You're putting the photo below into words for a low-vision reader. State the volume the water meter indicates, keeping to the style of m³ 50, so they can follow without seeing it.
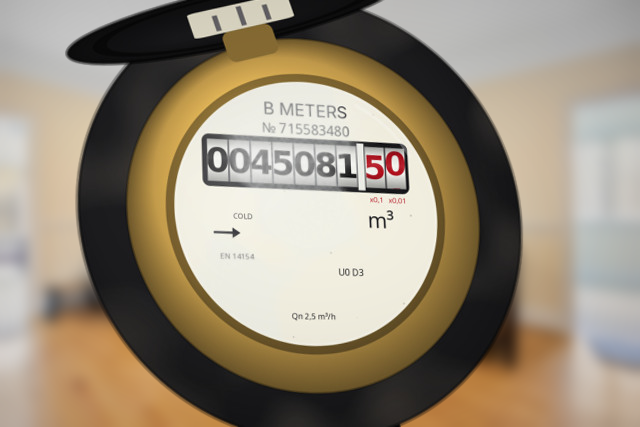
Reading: m³ 45081.50
